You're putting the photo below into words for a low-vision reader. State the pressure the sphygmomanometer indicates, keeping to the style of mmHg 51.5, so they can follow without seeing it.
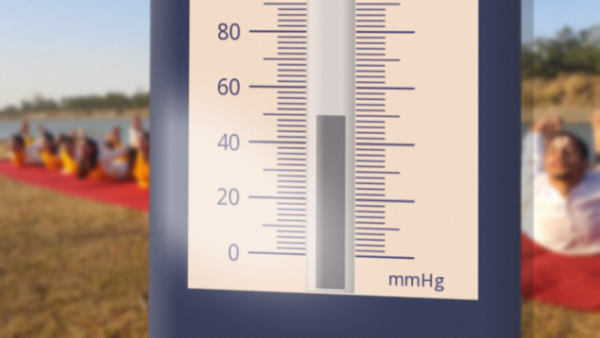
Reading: mmHg 50
